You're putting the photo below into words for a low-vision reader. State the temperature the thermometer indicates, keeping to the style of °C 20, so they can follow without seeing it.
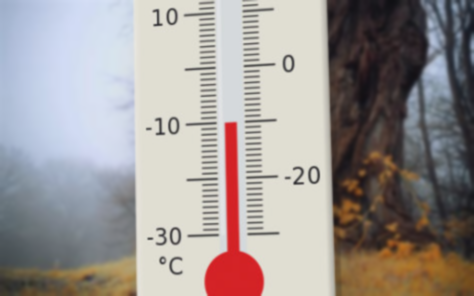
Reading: °C -10
